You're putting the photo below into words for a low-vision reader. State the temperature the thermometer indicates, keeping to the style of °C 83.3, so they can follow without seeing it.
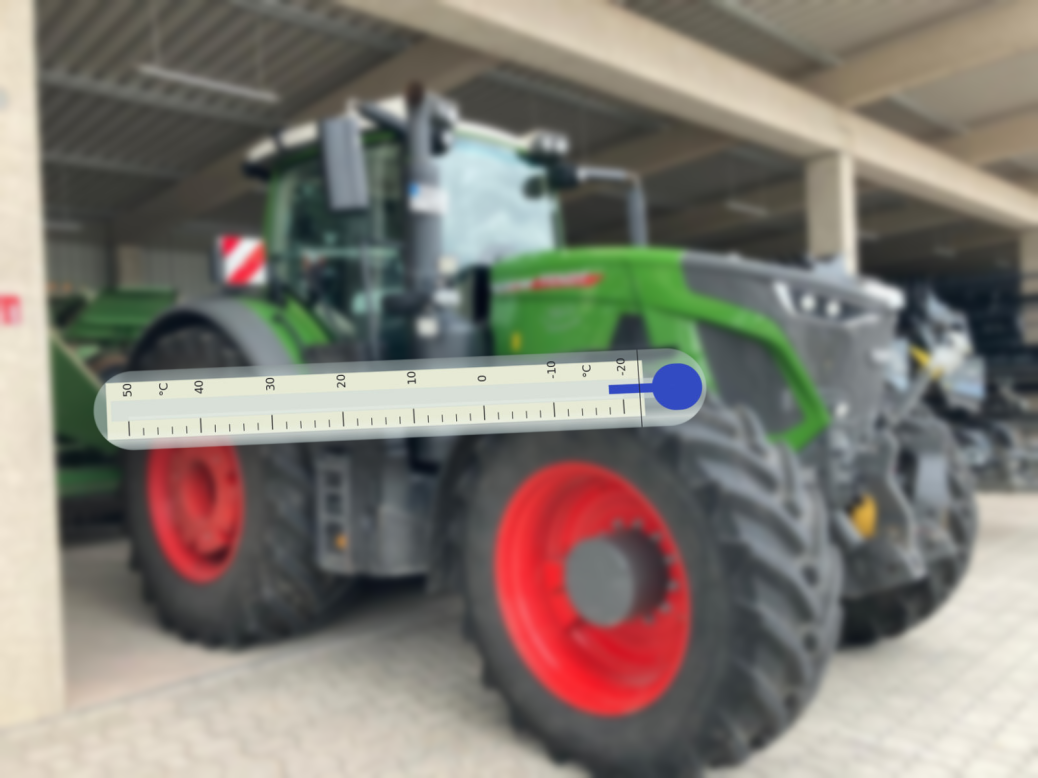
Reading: °C -18
